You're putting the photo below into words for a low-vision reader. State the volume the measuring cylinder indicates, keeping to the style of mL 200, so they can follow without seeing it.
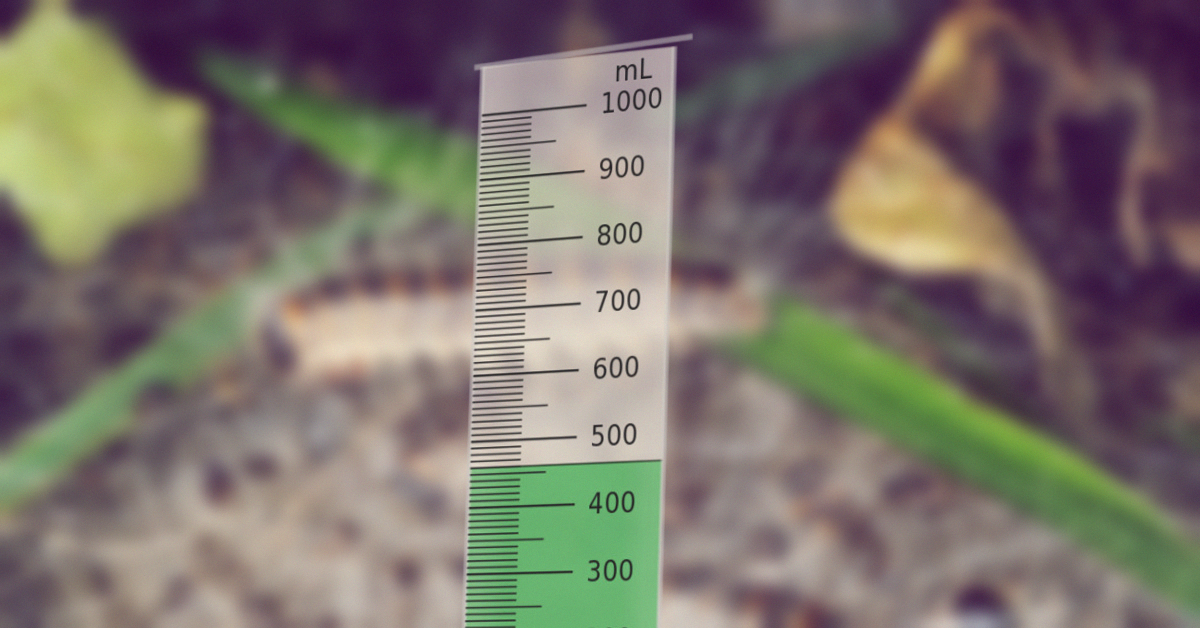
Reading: mL 460
